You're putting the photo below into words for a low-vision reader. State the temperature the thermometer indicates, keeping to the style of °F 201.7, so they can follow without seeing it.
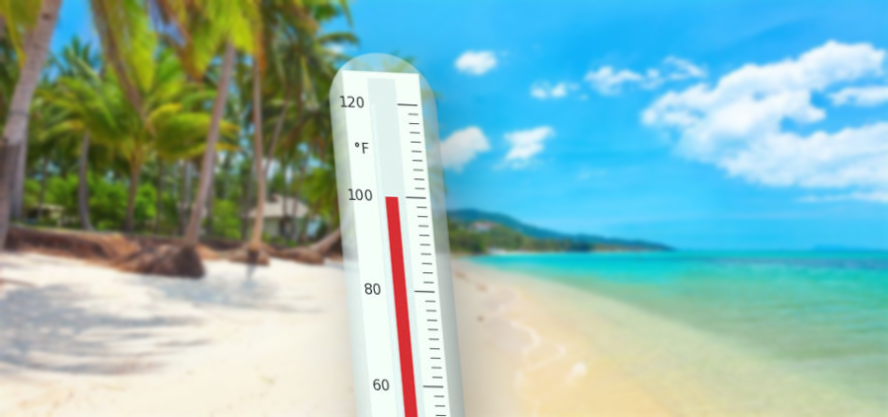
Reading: °F 100
